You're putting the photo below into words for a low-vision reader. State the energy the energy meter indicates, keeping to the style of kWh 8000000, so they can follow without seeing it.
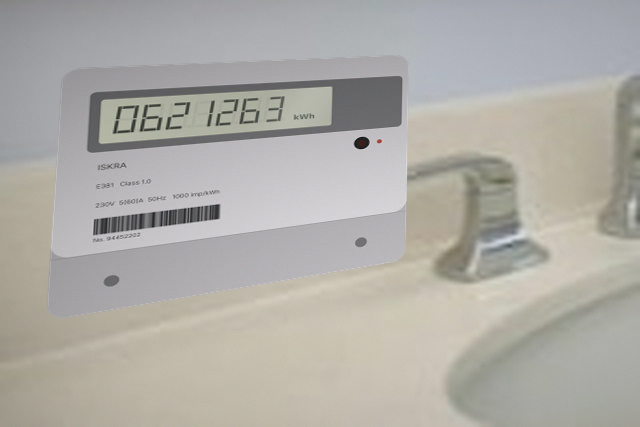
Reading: kWh 621263
